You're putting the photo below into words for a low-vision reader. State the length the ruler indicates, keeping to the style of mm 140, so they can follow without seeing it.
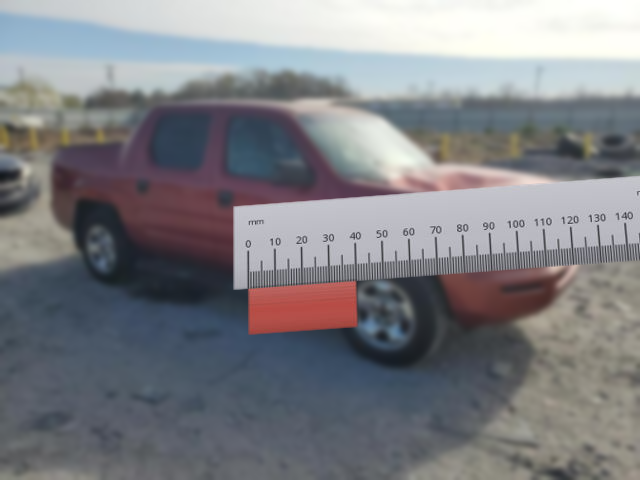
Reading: mm 40
